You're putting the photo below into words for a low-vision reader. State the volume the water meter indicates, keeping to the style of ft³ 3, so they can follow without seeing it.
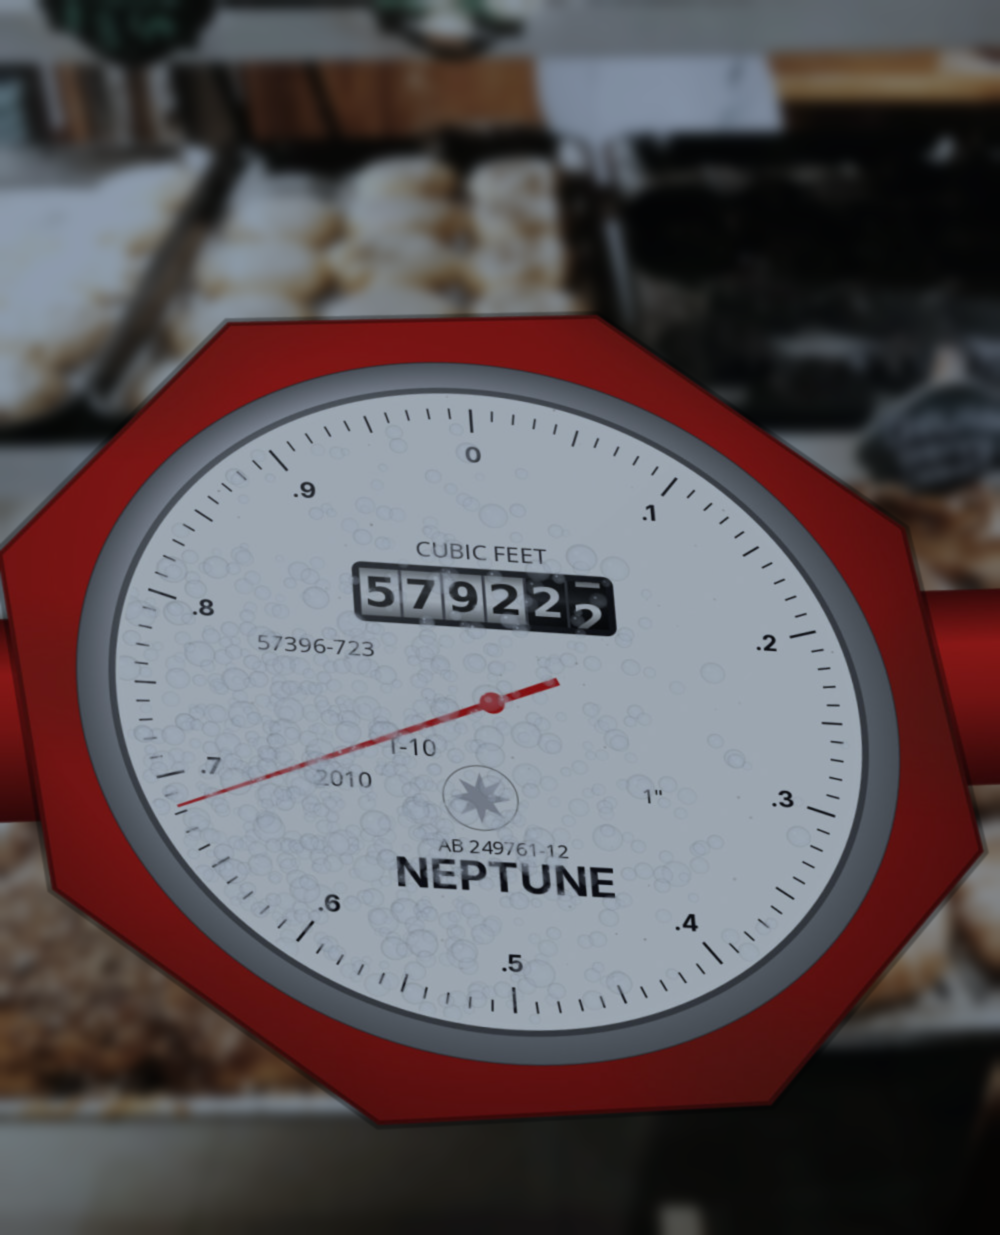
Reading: ft³ 579221.68
